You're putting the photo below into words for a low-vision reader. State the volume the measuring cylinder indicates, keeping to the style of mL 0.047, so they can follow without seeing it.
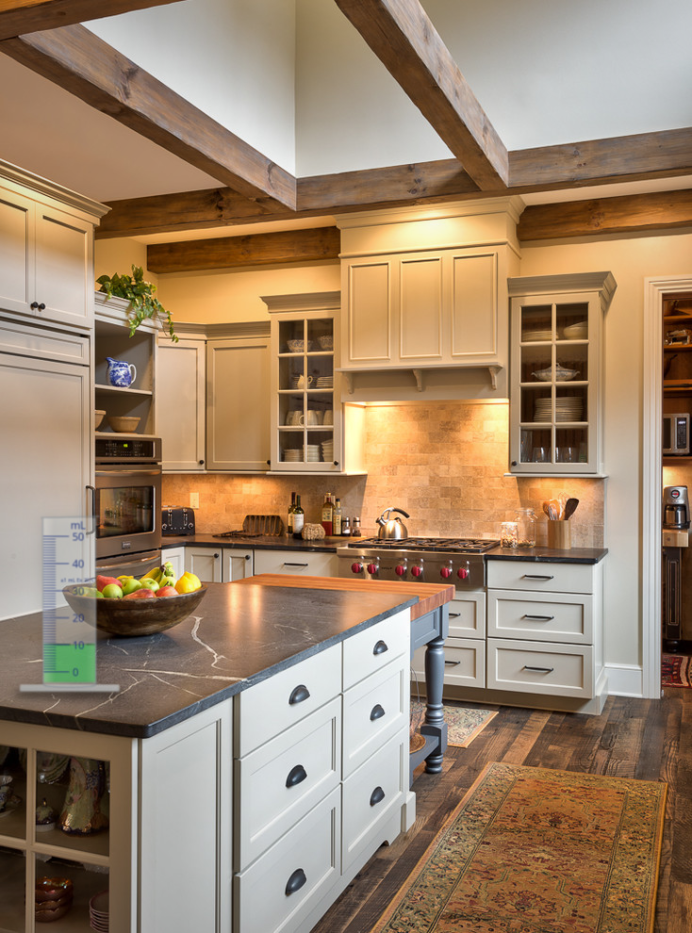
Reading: mL 10
